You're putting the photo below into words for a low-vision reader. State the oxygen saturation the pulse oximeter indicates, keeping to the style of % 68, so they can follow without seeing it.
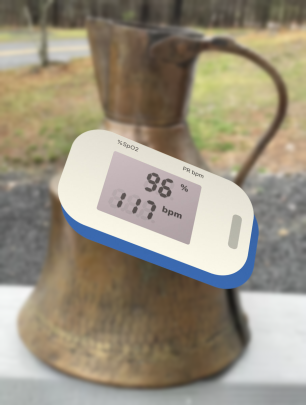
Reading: % 96
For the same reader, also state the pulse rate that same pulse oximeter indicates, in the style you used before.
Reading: bpm 117
